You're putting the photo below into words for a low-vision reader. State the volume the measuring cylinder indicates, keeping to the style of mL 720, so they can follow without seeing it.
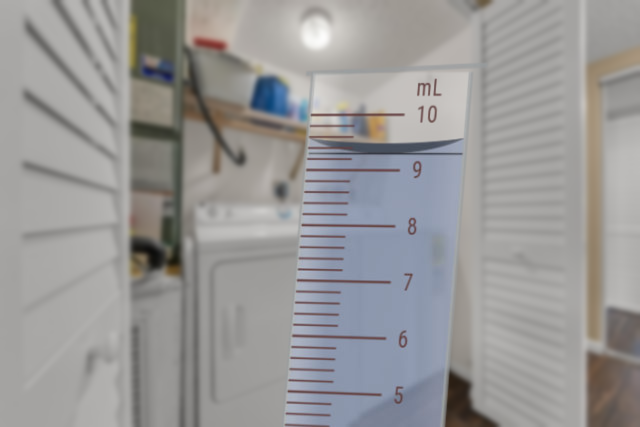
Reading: mL 9.3
